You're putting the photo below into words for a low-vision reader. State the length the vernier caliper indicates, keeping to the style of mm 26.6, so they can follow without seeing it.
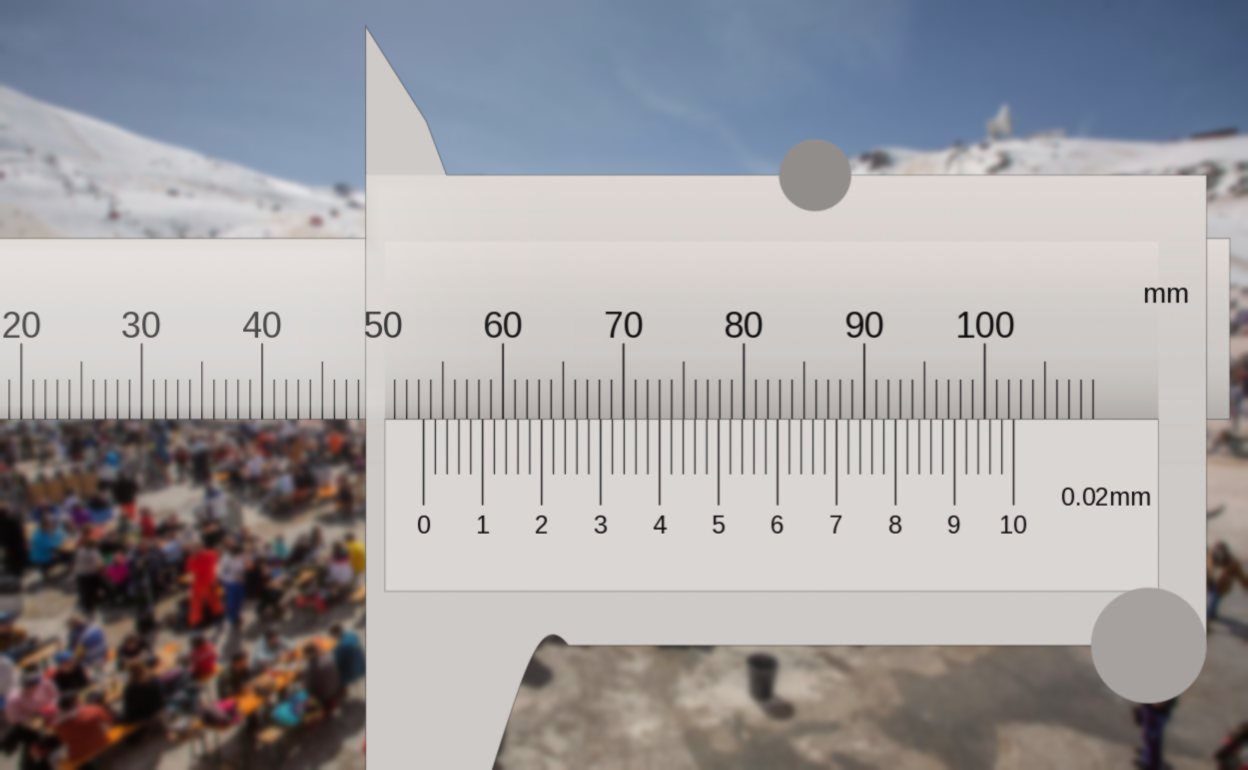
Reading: mm 53.4
